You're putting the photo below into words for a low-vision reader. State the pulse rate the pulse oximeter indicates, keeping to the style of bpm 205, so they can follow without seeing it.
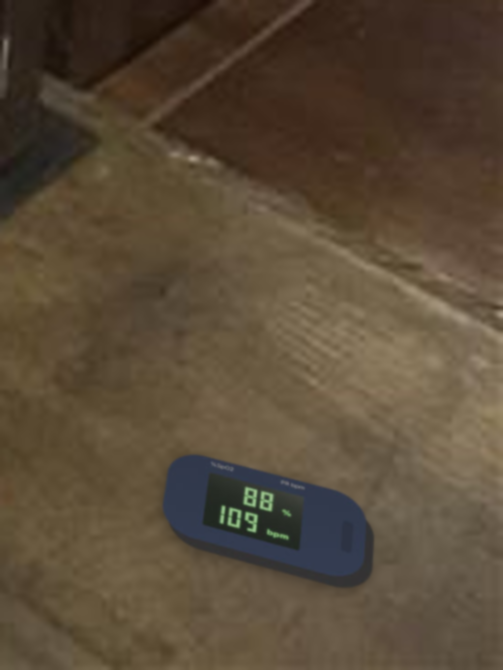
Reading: bpm 109
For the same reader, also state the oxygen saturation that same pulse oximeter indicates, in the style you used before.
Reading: % 88
